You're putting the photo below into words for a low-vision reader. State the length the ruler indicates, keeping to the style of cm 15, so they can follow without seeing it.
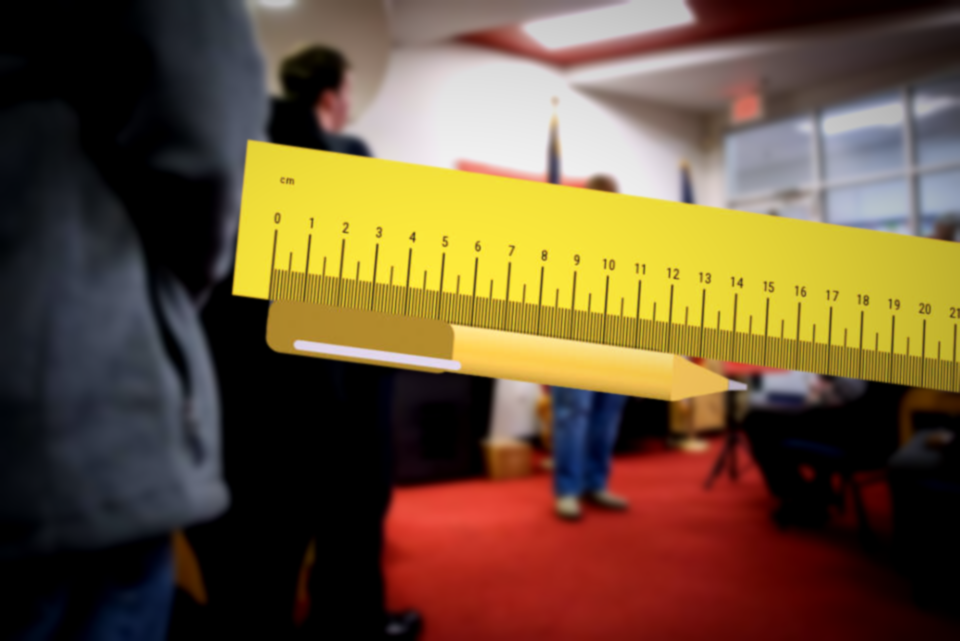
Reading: cm 14.5
